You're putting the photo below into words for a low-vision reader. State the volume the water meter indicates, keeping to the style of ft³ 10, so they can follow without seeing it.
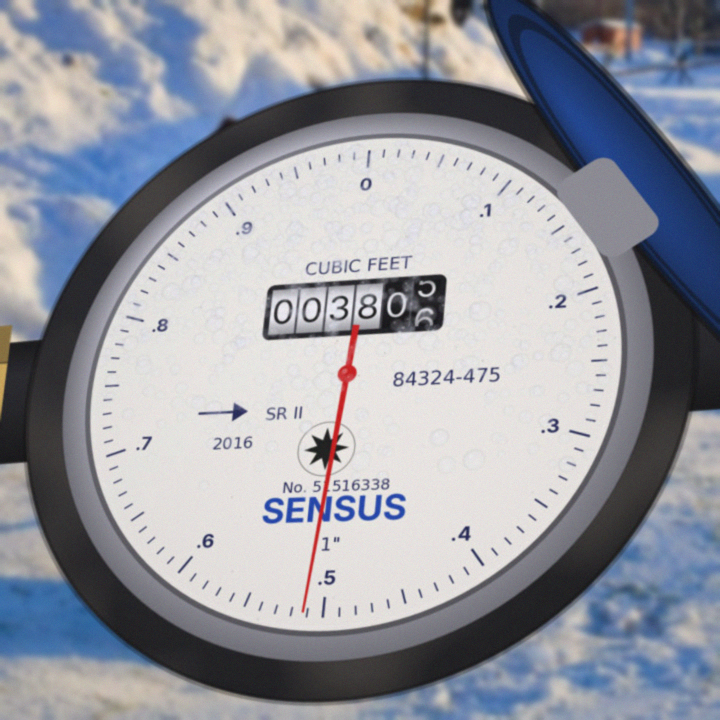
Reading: ft³ 3805.51
